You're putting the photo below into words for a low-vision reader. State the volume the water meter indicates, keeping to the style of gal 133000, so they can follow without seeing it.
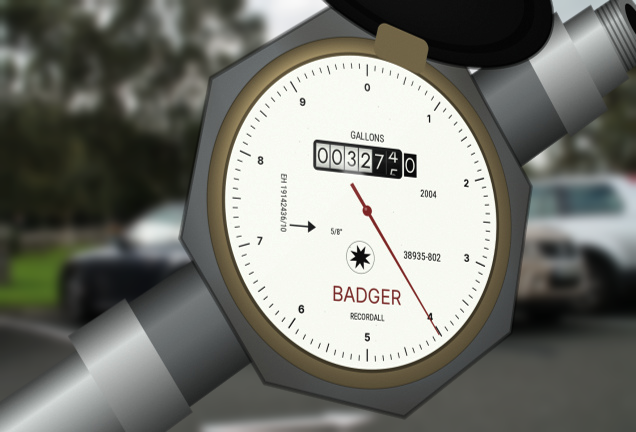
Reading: gal 32744.0
